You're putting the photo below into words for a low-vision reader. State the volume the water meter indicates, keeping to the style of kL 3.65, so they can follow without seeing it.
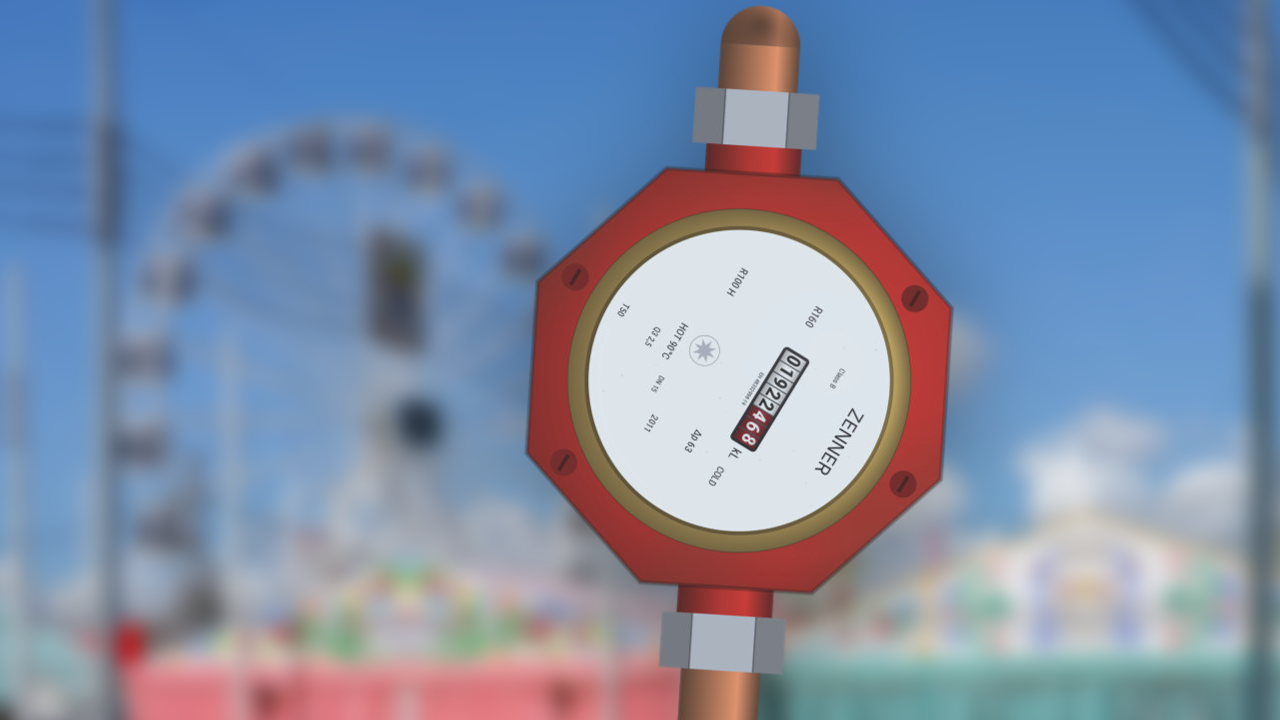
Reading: kL 1922.468
